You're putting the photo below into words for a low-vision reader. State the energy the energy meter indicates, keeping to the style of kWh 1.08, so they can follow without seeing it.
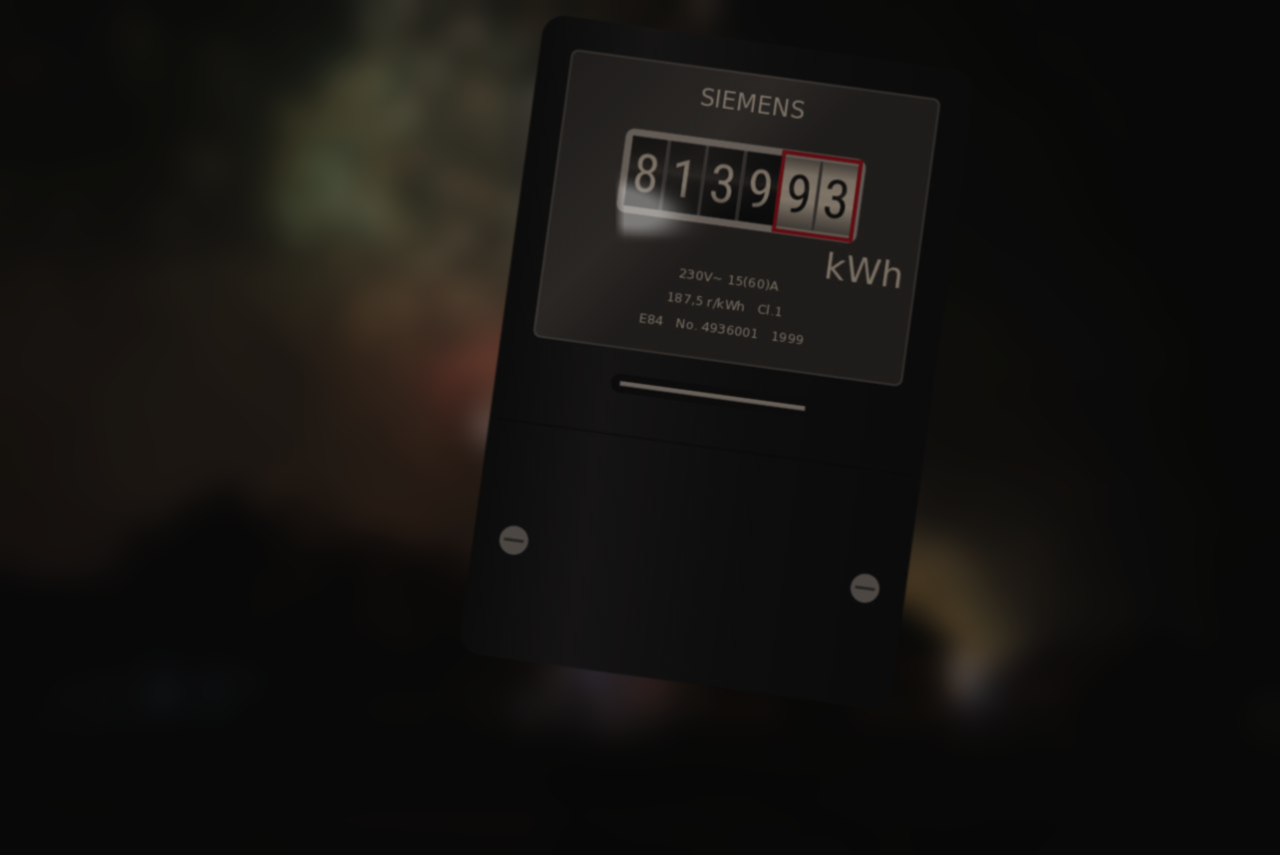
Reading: kWh 8139.93
